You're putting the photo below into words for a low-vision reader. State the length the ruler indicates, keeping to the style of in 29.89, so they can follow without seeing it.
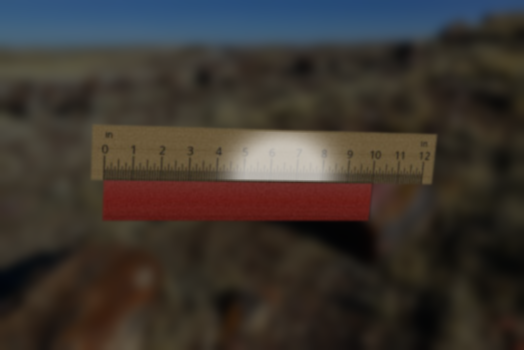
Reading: in 10
